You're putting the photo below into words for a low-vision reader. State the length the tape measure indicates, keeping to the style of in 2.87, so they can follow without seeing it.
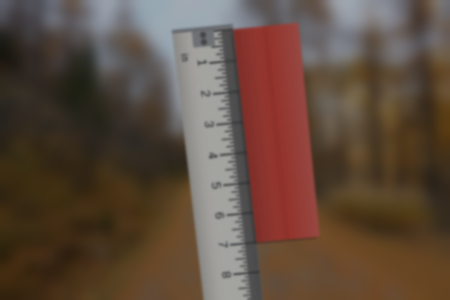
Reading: in 7
